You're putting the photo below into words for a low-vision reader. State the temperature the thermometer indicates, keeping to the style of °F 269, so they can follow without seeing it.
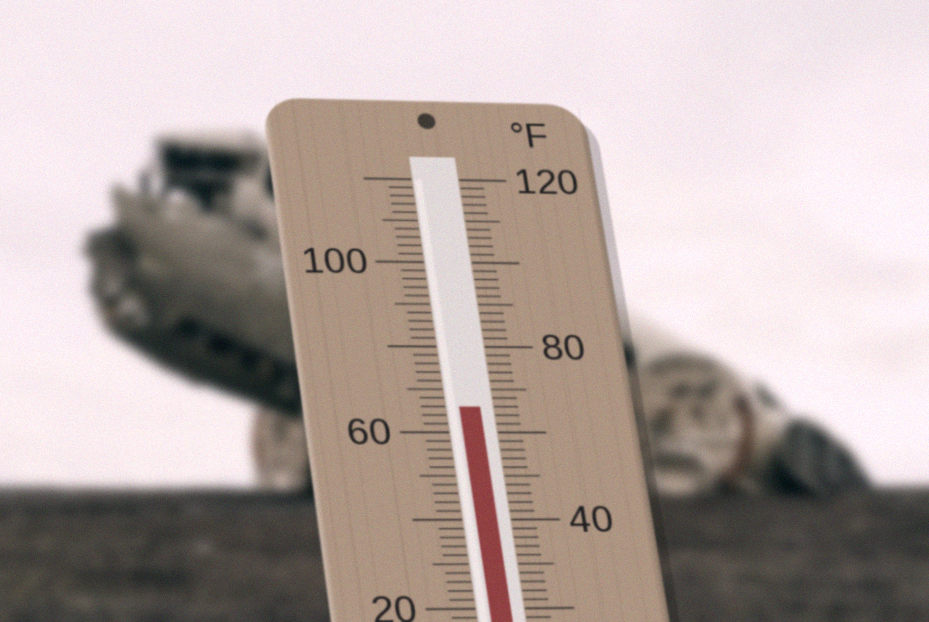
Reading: °F 66
